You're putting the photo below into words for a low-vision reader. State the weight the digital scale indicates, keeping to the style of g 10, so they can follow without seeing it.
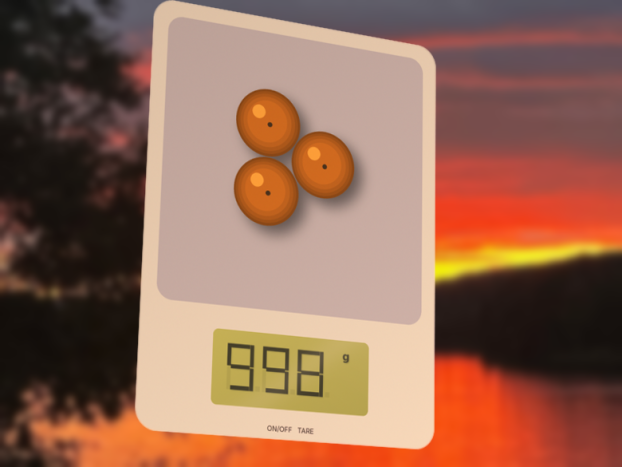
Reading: g 998
